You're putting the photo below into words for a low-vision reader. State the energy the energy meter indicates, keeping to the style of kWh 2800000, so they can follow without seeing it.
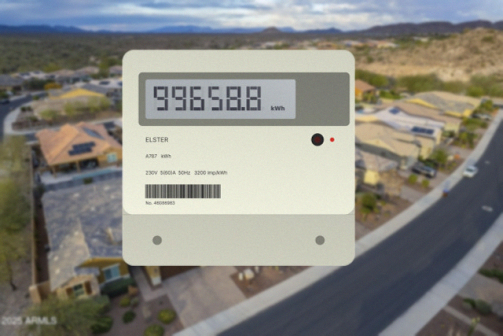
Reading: kWh 99658.8
